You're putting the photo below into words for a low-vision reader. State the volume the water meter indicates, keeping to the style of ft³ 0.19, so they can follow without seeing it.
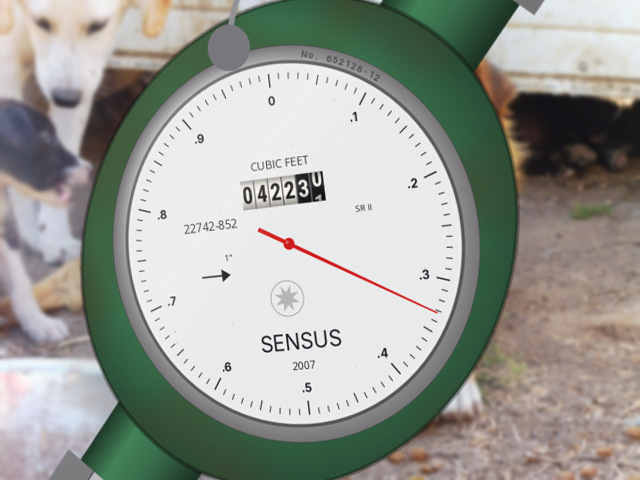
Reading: ft³ 42230.33
